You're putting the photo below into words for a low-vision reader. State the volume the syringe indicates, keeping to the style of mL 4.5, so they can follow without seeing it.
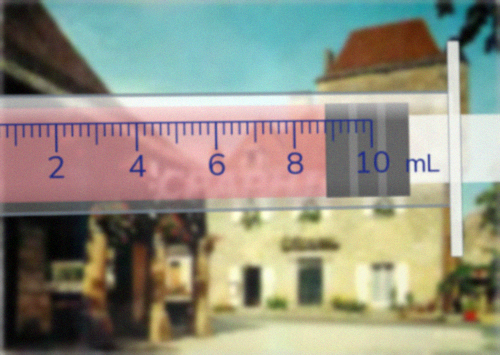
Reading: mL 8.8
